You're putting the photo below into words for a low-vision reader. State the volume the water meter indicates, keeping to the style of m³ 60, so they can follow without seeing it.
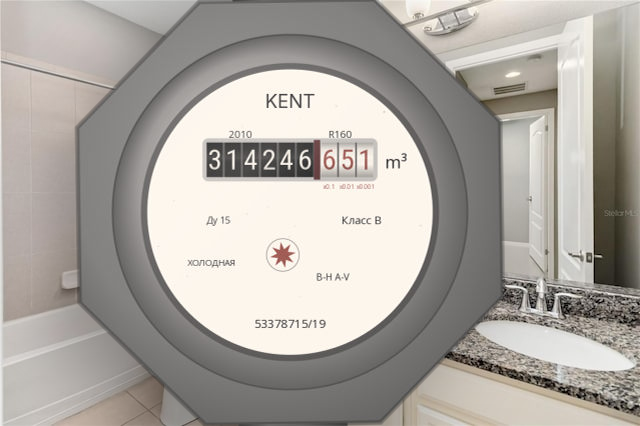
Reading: m³ 314246.651
